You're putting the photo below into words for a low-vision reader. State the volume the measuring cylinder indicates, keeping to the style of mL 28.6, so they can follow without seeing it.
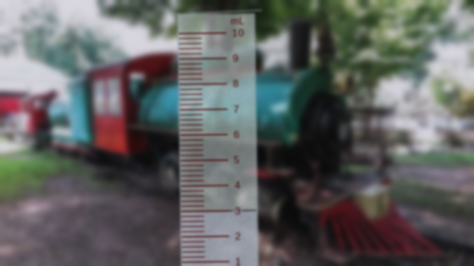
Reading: mL 3
